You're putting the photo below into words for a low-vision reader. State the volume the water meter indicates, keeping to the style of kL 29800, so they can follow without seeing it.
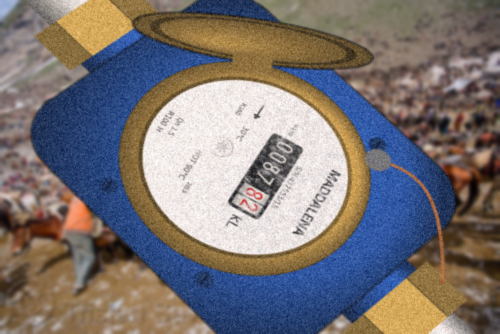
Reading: kL 87.82
